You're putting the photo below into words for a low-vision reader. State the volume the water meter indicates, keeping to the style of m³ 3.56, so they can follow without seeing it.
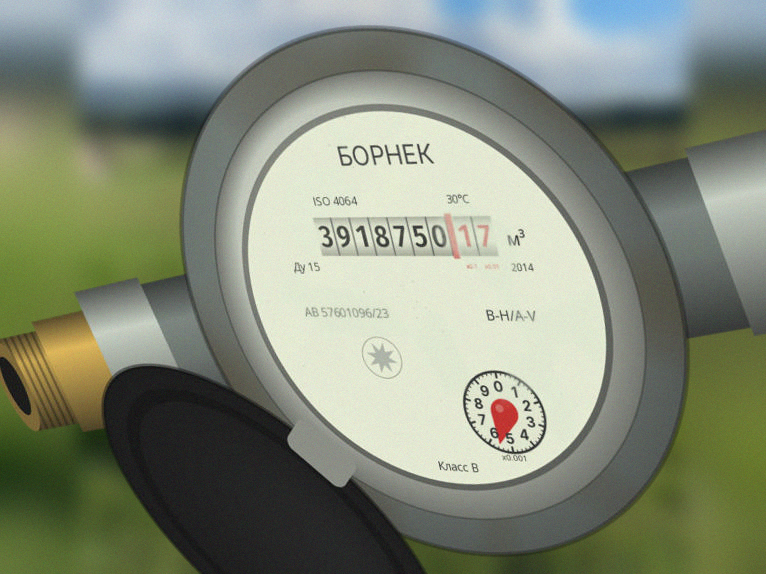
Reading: m³ 3918750.175
